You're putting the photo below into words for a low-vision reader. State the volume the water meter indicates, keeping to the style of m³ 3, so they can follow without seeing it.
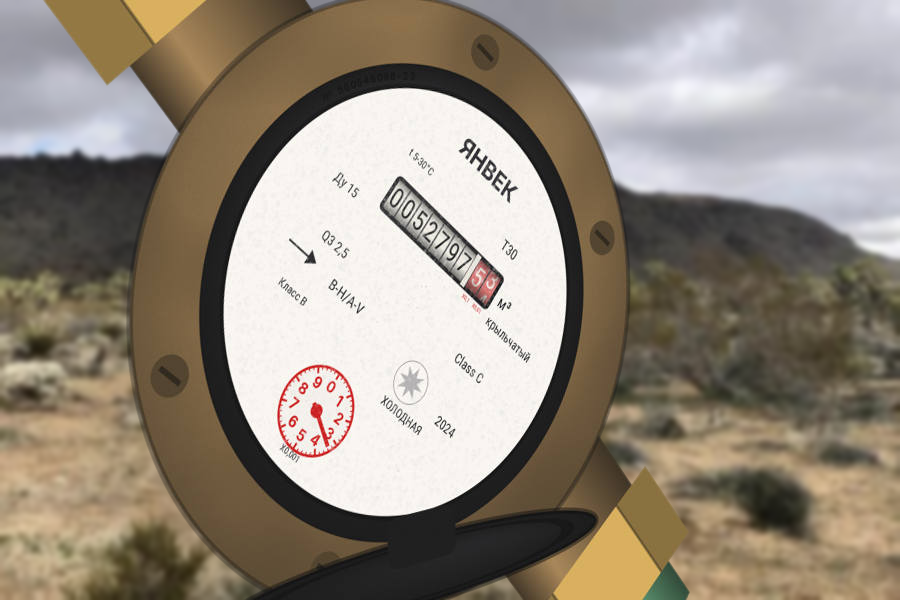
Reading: m³ 52797.533
